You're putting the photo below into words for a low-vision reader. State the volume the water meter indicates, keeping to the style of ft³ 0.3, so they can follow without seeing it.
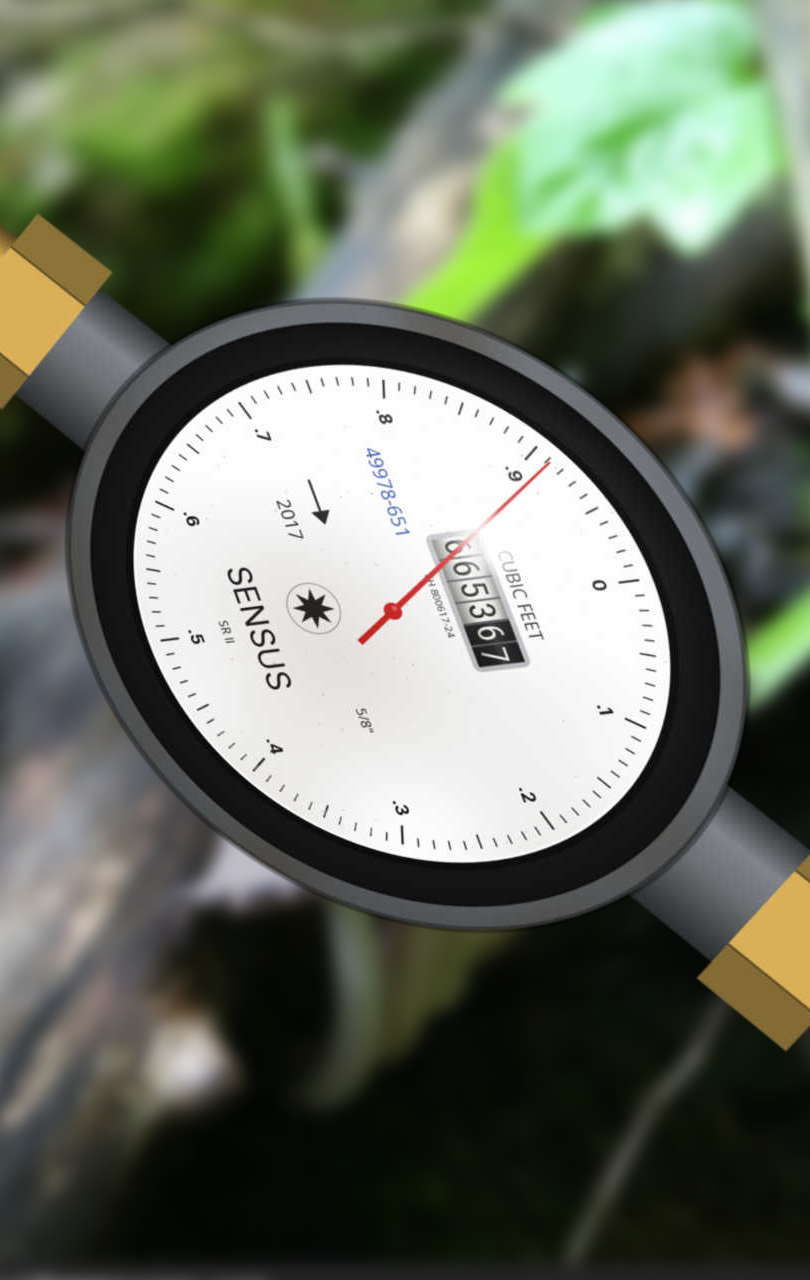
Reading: ft³ 665366.91
